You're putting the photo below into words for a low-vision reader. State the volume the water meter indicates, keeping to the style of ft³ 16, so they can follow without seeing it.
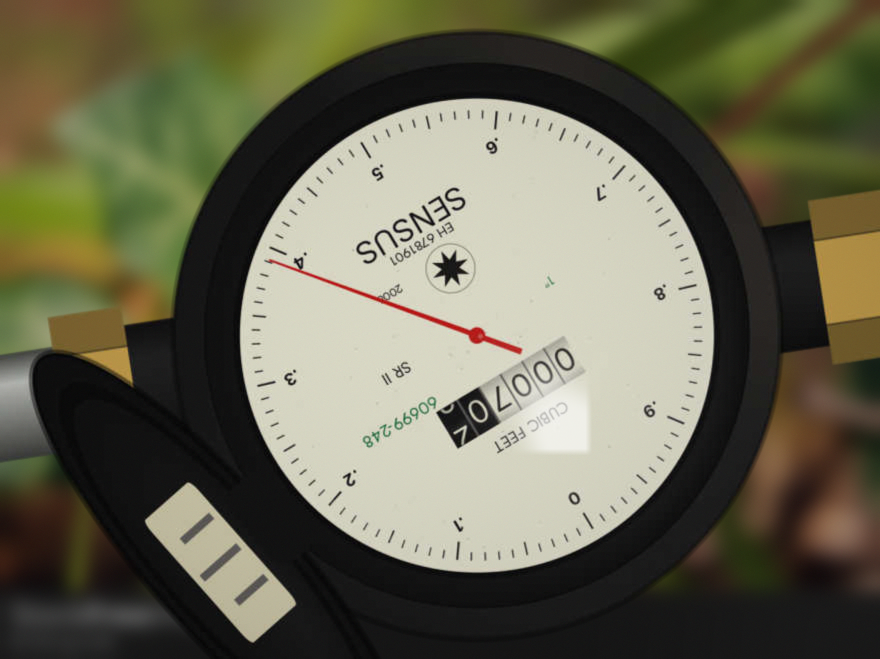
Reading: ft³ 702.39
